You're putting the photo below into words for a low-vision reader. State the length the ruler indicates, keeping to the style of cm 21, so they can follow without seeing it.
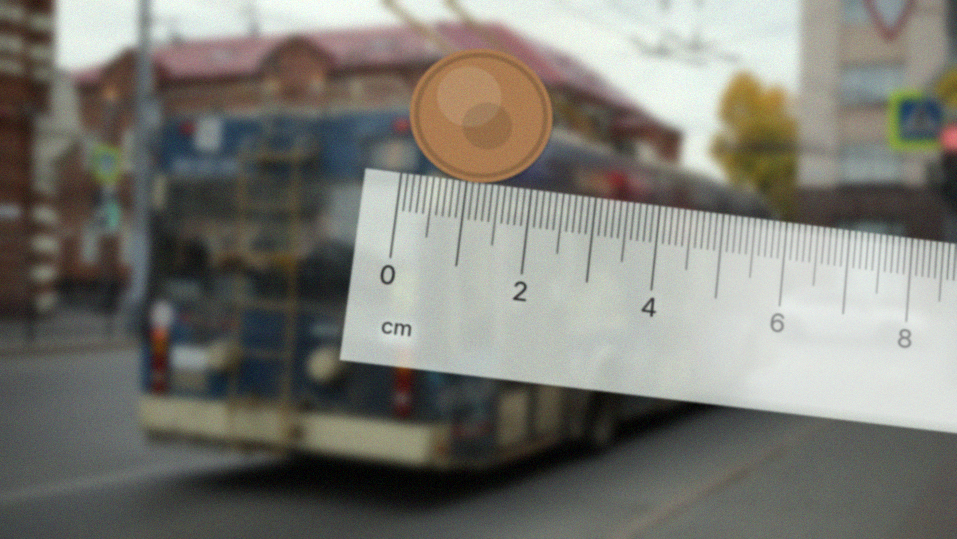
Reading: cm 2.2
